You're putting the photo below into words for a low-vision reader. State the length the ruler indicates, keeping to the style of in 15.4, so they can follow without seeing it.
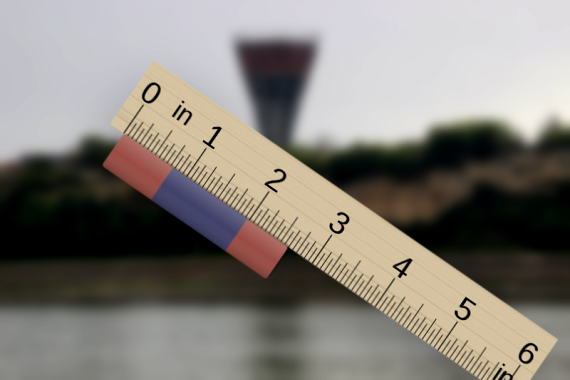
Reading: in 2.625
